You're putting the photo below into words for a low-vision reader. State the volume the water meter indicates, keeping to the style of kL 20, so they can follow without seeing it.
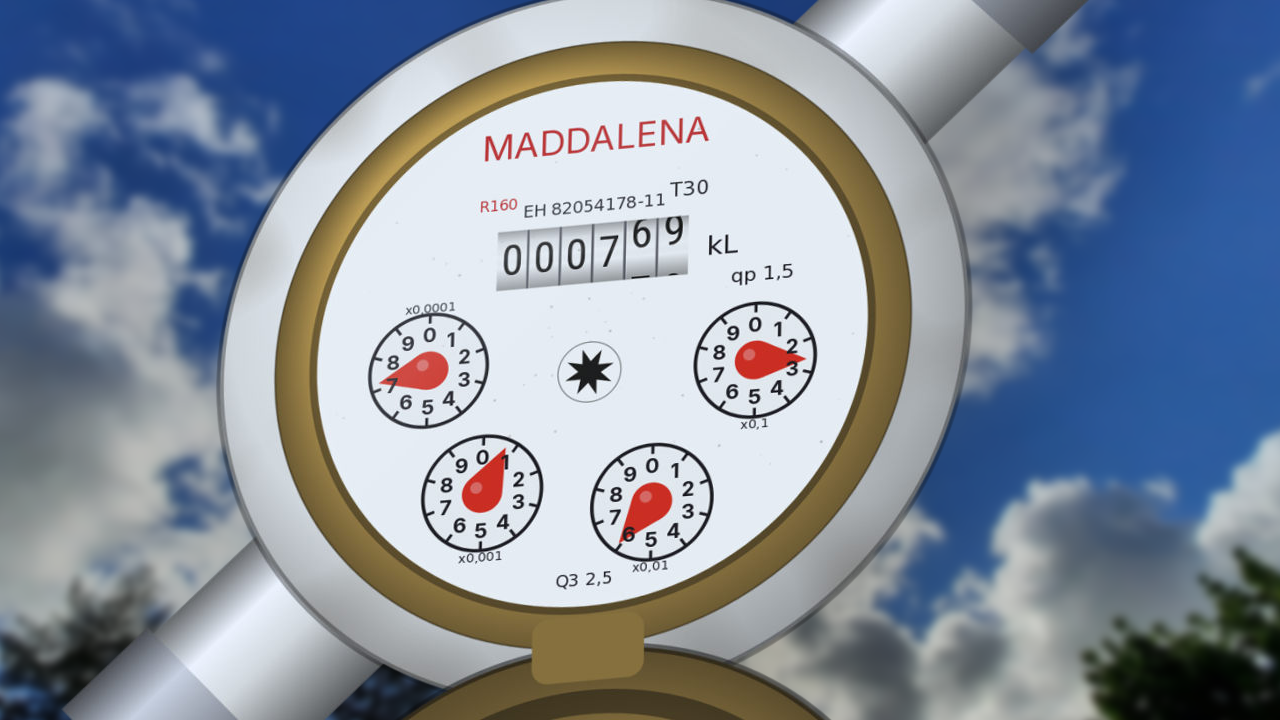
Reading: kL 769.2607
